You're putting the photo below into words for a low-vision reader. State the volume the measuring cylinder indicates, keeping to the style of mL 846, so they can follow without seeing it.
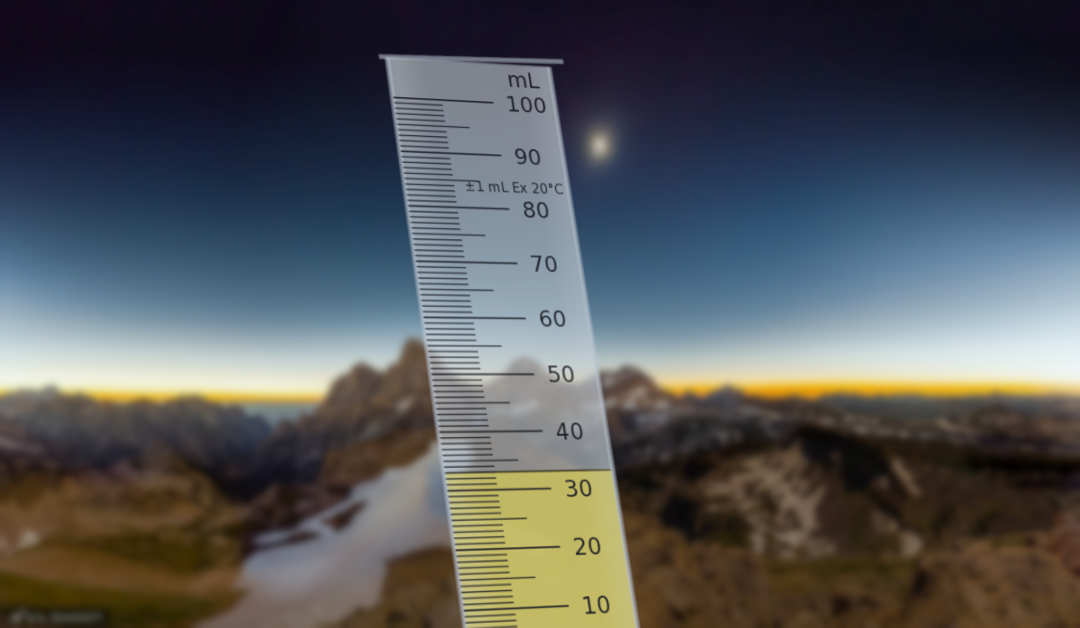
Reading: mL 33
